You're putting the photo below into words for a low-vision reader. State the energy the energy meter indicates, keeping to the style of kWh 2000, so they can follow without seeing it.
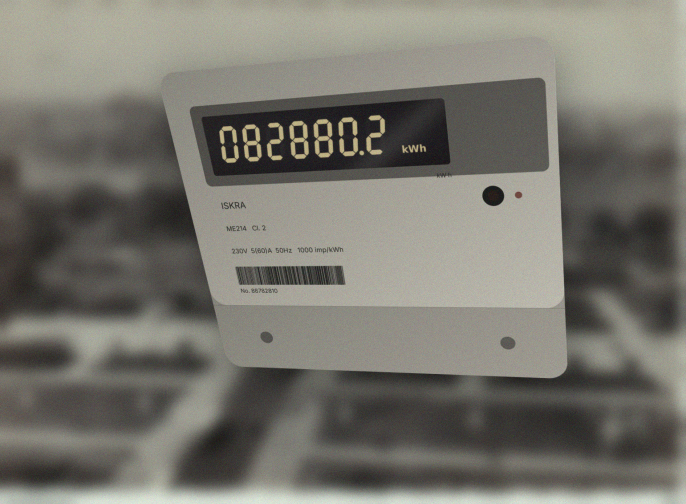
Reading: kWh 82880.2
